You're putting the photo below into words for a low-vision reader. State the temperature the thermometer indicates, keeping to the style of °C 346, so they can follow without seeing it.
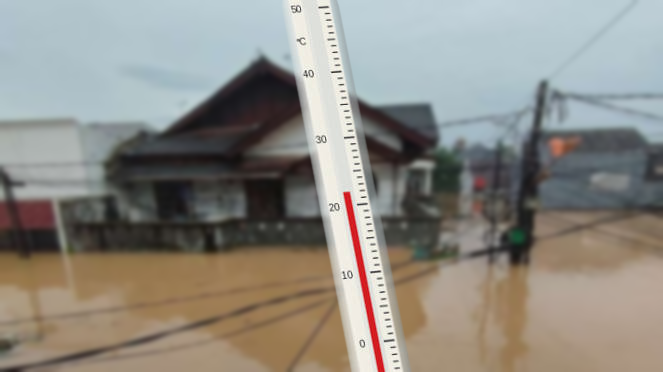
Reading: °C 22
